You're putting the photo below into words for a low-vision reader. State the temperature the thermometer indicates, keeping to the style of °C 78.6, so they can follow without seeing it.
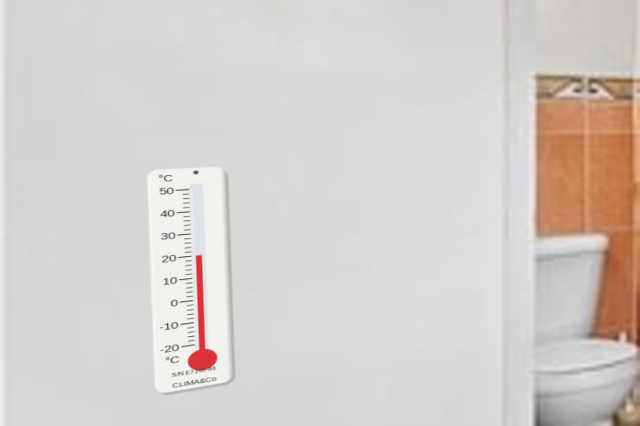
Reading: °C 20
